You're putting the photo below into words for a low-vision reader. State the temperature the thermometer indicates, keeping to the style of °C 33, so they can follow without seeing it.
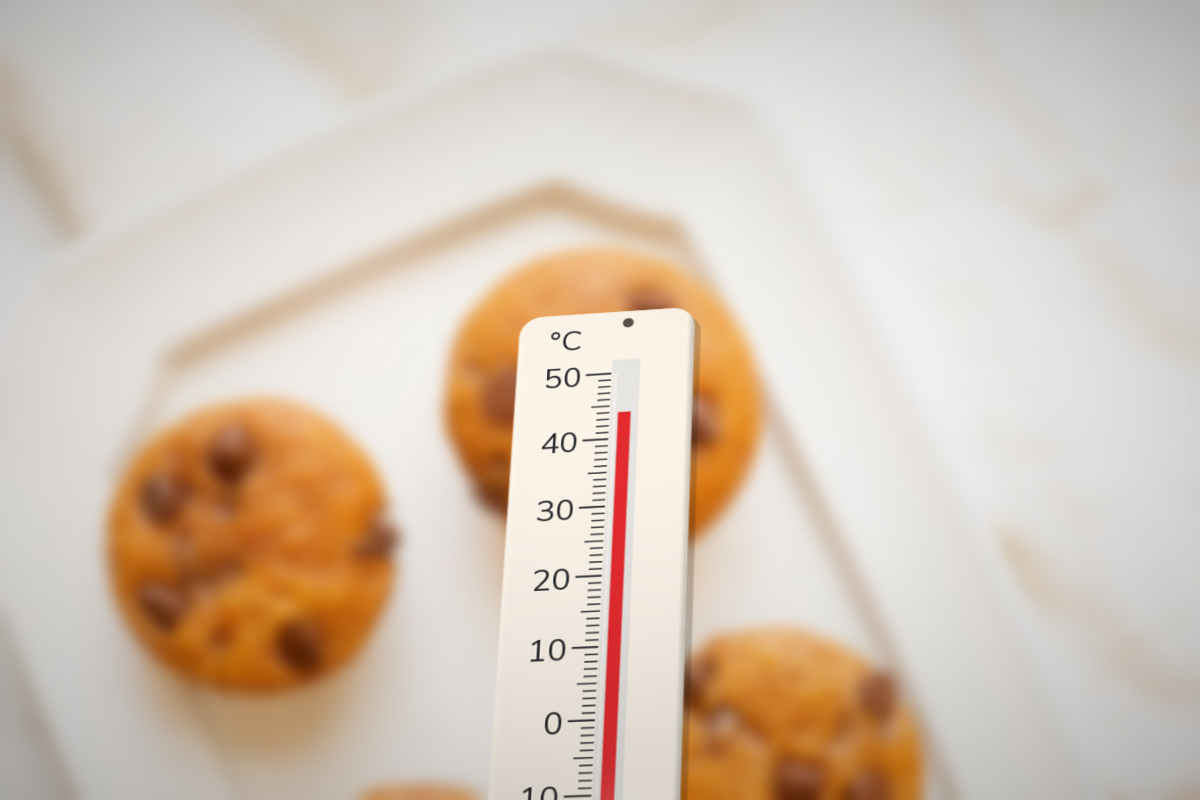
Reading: °C 44
